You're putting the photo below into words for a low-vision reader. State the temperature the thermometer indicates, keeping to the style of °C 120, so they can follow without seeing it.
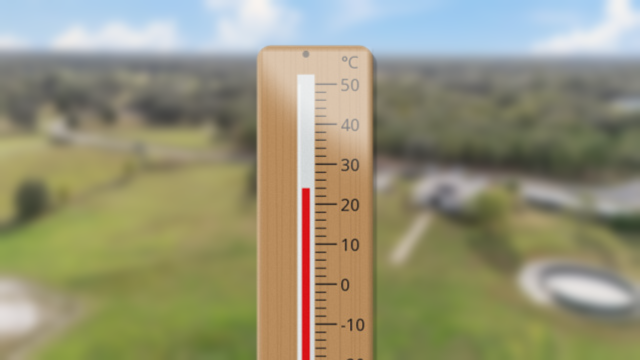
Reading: °C 24
